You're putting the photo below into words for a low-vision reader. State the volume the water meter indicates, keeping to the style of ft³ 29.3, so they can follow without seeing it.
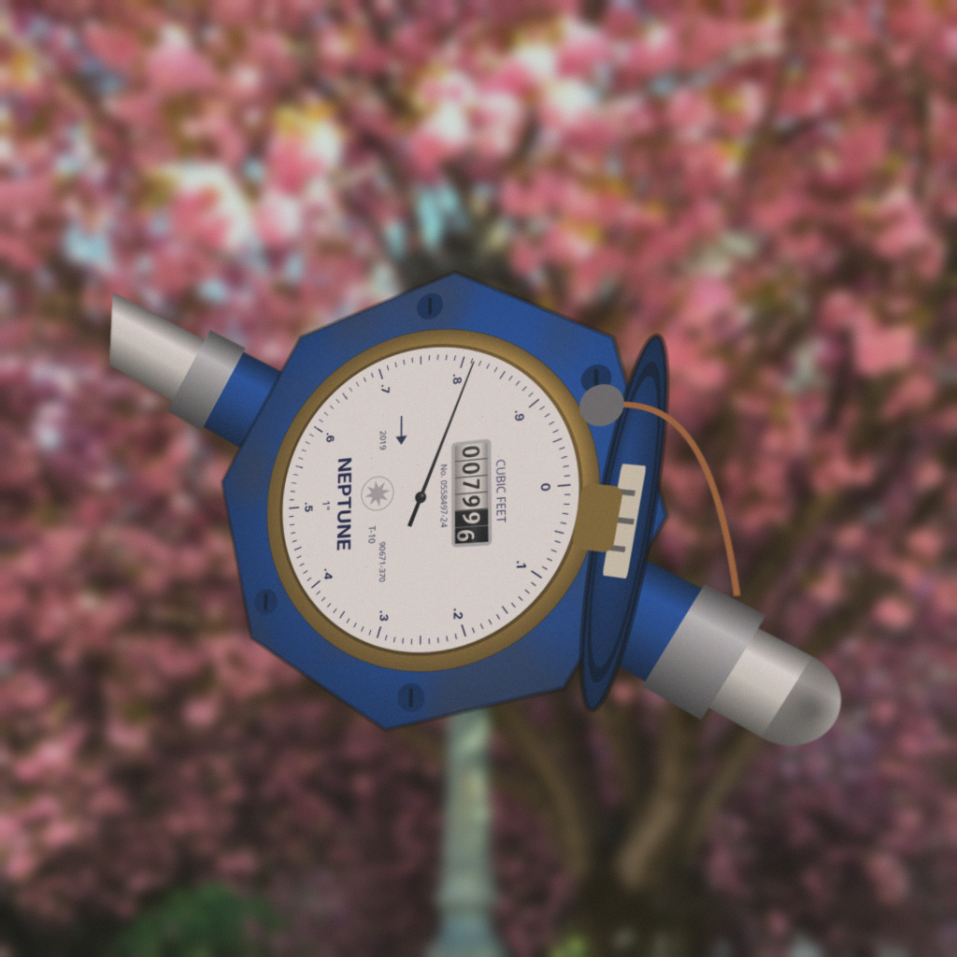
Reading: ft³ 7995.81
